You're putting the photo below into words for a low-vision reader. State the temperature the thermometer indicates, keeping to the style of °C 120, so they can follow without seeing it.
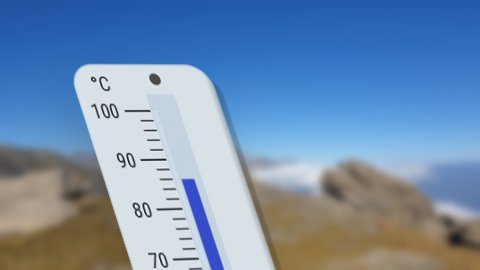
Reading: °C 86
